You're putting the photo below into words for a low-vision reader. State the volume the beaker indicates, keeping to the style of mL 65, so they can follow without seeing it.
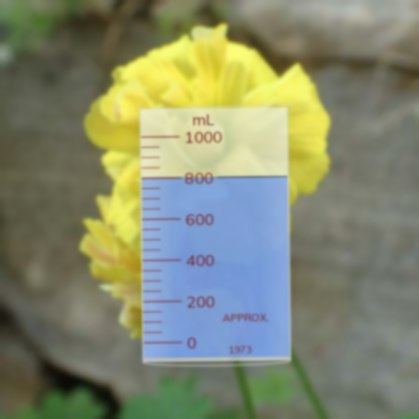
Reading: mL 800
